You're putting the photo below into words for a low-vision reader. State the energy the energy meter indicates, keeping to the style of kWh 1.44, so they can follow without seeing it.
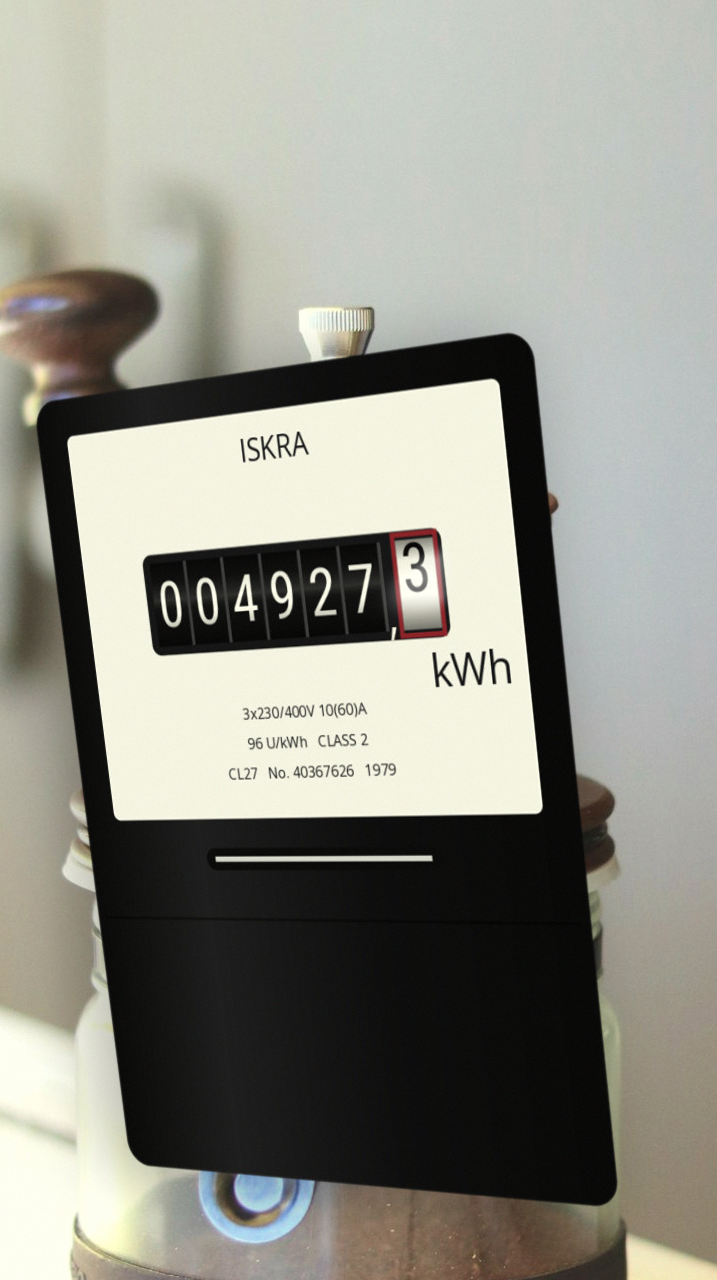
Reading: kWh 4927.3
